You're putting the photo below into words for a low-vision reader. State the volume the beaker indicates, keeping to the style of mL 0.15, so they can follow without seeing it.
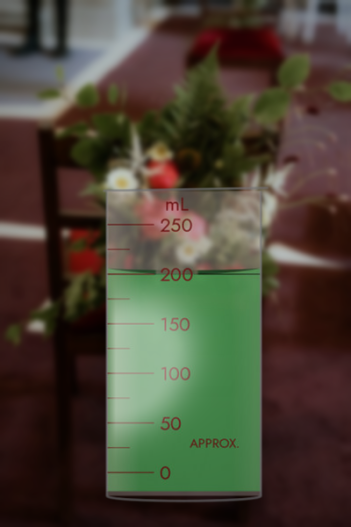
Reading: mL 200
